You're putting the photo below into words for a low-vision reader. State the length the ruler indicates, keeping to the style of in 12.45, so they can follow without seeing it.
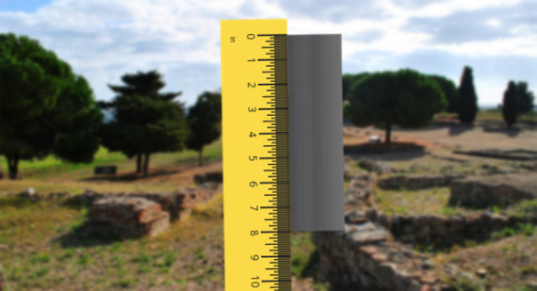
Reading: in 8
